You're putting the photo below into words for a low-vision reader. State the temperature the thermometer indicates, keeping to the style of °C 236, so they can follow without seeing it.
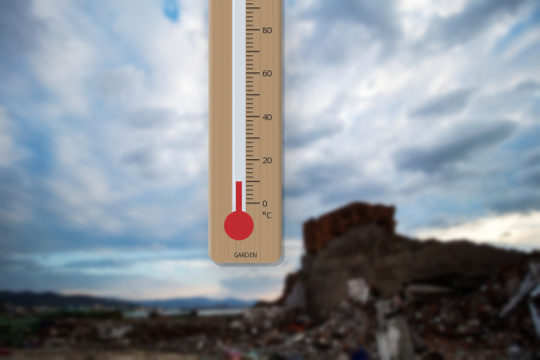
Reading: °C 10
